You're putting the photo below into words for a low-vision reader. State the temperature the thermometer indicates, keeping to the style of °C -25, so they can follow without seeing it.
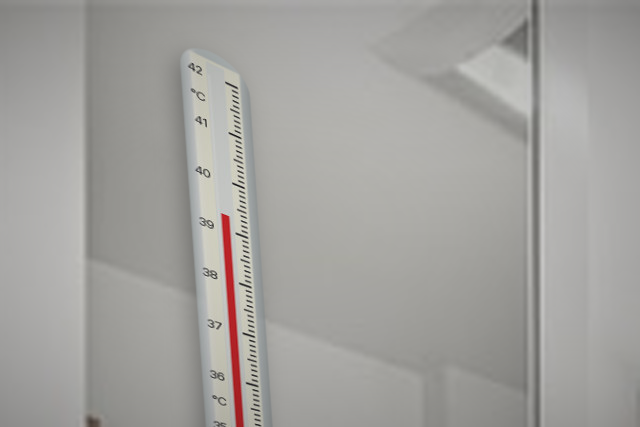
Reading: °C 39.3
